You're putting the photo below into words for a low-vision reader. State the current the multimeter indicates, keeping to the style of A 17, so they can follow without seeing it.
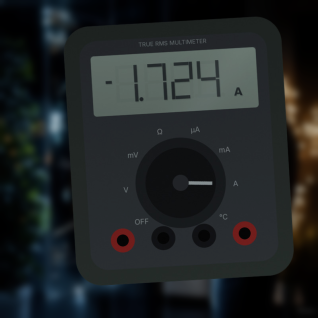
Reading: A -1.724
